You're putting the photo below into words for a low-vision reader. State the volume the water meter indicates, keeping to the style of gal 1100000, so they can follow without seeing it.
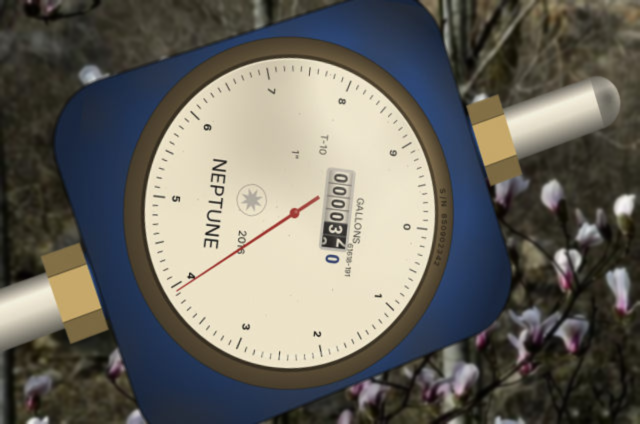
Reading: gal 323.9
